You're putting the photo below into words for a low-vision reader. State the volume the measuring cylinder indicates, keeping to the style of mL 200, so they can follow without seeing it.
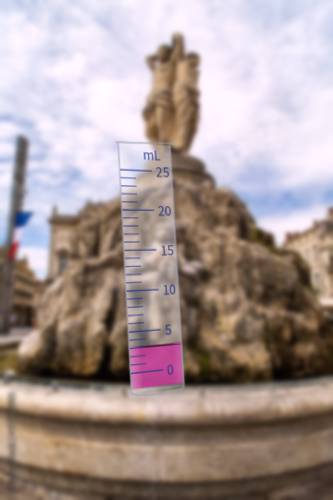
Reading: mL 3
